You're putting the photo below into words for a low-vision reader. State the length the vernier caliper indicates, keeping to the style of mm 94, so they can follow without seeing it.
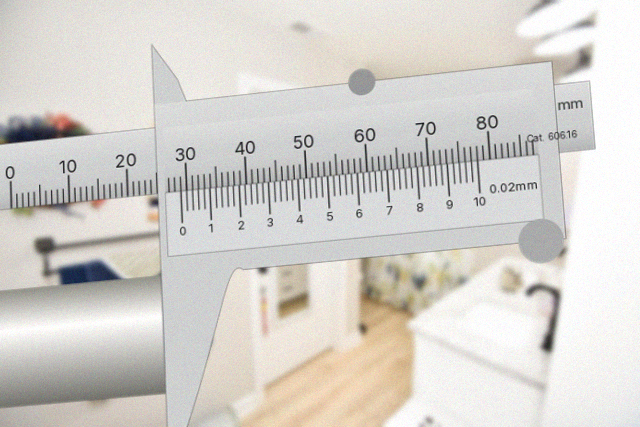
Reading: mm 29.0
